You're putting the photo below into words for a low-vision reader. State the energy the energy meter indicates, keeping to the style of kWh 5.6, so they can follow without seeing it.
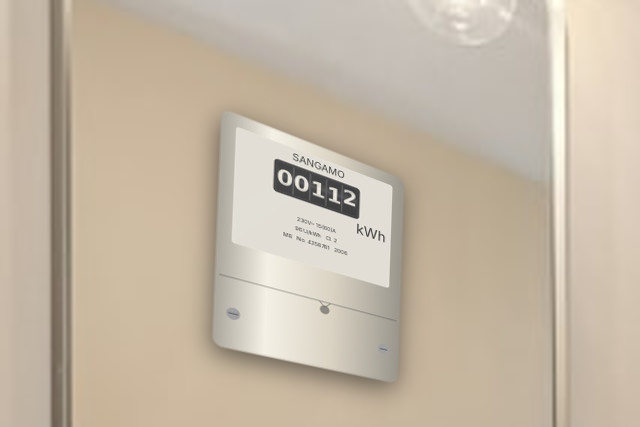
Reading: kWh 112
